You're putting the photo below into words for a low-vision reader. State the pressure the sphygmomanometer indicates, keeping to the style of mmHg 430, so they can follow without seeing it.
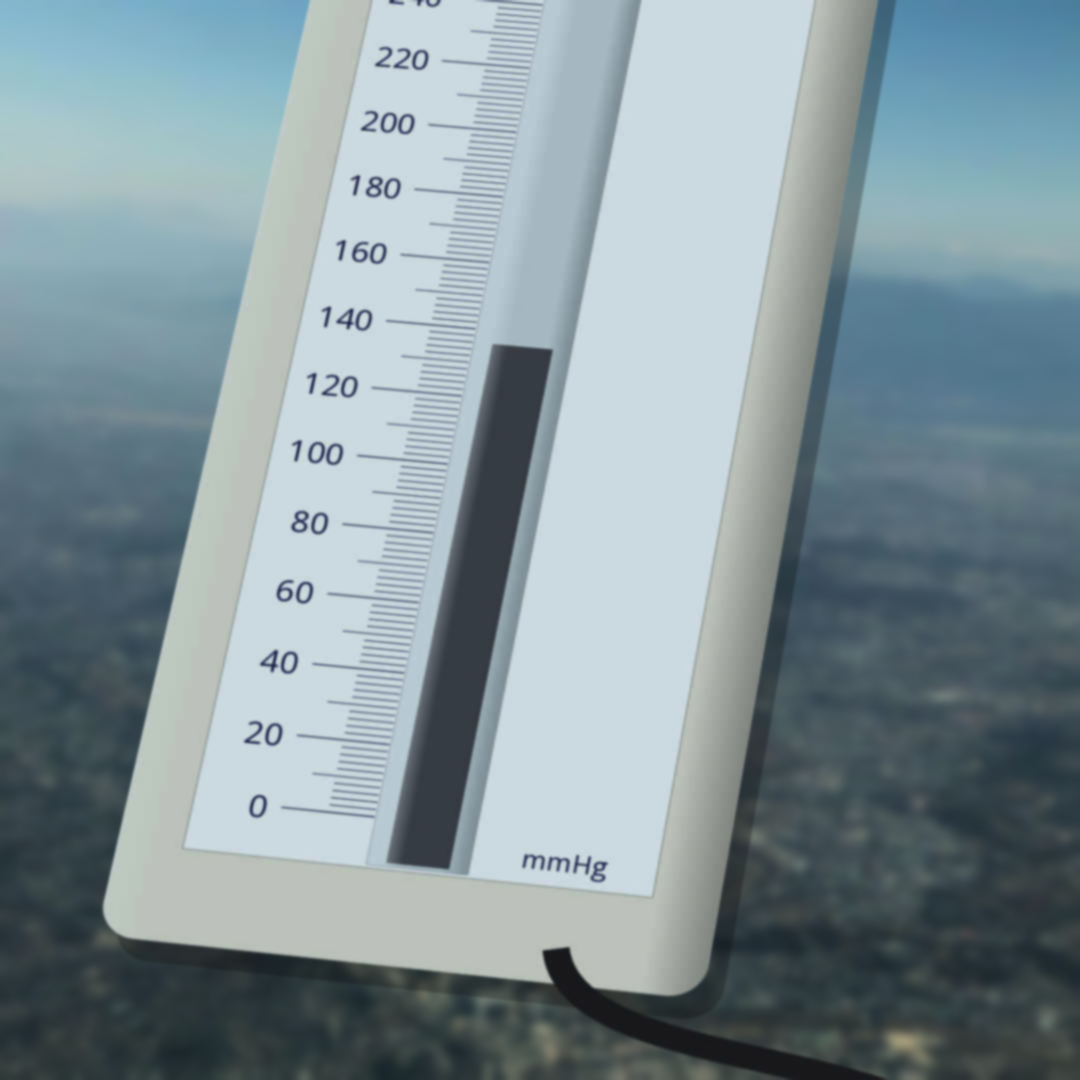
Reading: mmHg 136
